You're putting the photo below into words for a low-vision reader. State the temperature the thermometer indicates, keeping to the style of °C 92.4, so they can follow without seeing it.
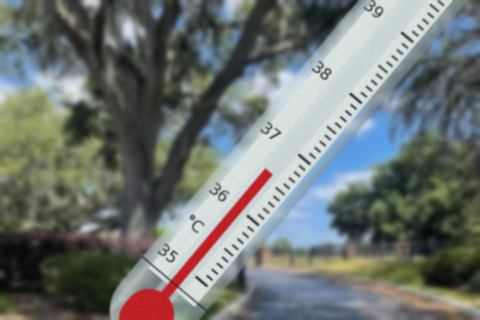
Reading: °C 36.6
